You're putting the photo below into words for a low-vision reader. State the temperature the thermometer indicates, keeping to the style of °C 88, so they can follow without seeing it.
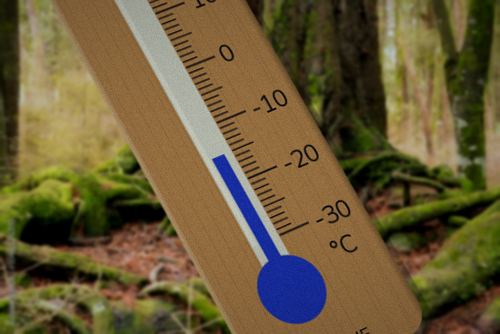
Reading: °C -15
